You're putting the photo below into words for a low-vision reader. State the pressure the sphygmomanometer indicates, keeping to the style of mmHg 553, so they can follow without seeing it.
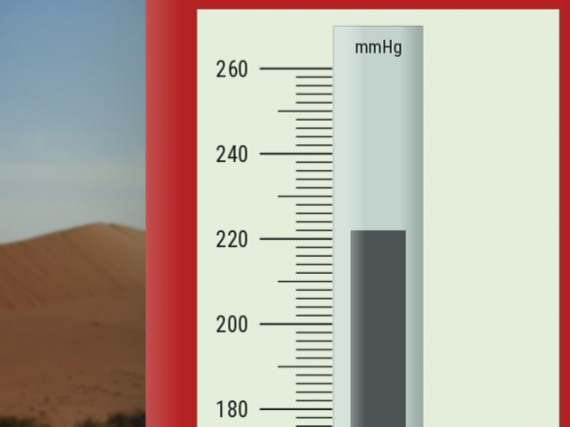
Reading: mmHg 222
